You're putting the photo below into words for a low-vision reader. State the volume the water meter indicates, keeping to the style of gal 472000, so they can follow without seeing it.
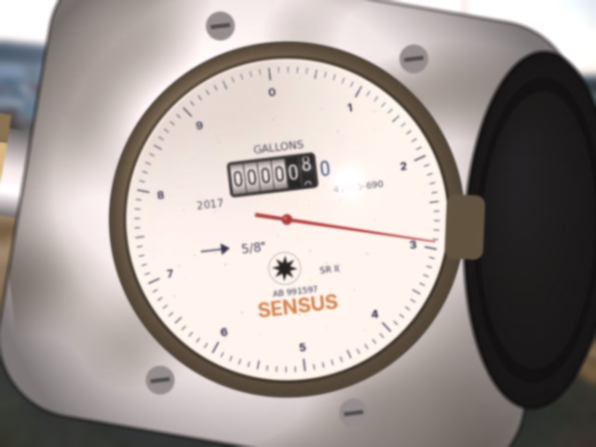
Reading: gal 82.9
